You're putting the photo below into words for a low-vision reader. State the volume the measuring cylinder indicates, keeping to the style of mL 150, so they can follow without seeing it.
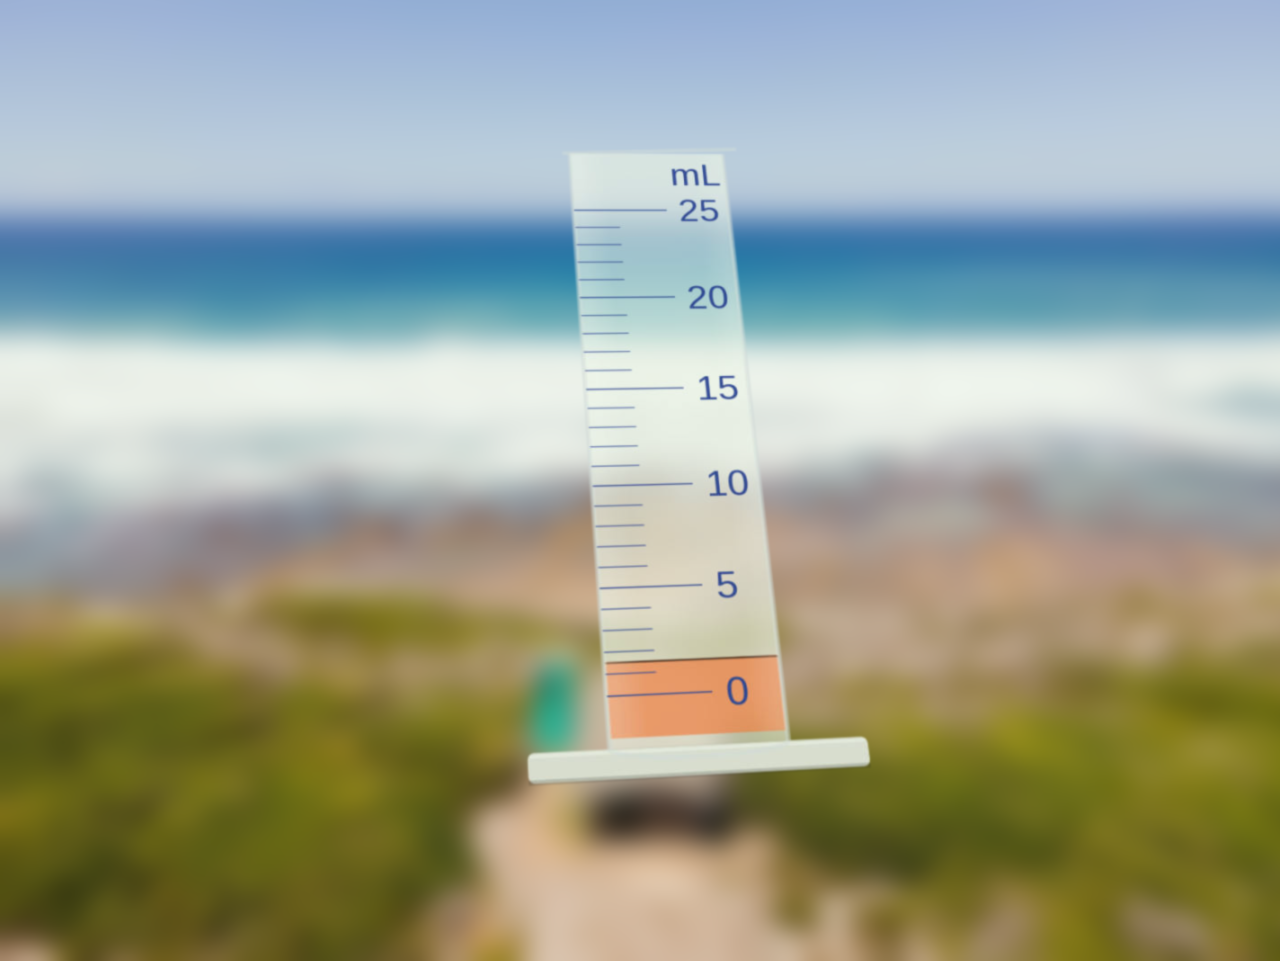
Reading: mL 1.5
